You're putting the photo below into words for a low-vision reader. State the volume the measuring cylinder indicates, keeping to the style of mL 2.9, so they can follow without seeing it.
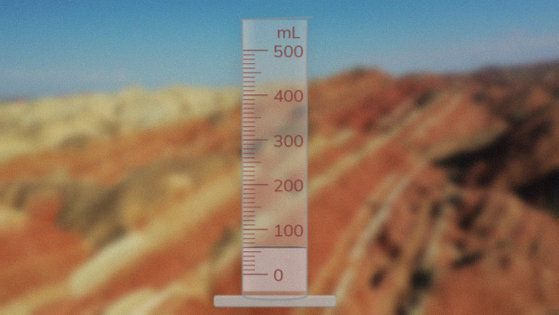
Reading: mL 60
